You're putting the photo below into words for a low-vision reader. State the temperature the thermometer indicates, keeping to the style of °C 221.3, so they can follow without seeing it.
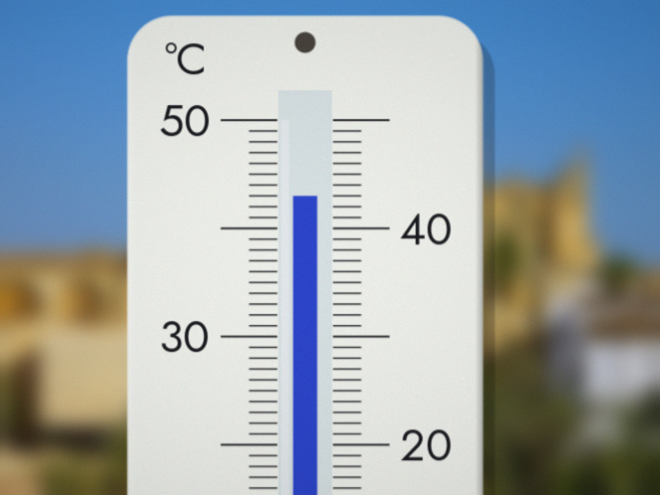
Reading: °C 43
